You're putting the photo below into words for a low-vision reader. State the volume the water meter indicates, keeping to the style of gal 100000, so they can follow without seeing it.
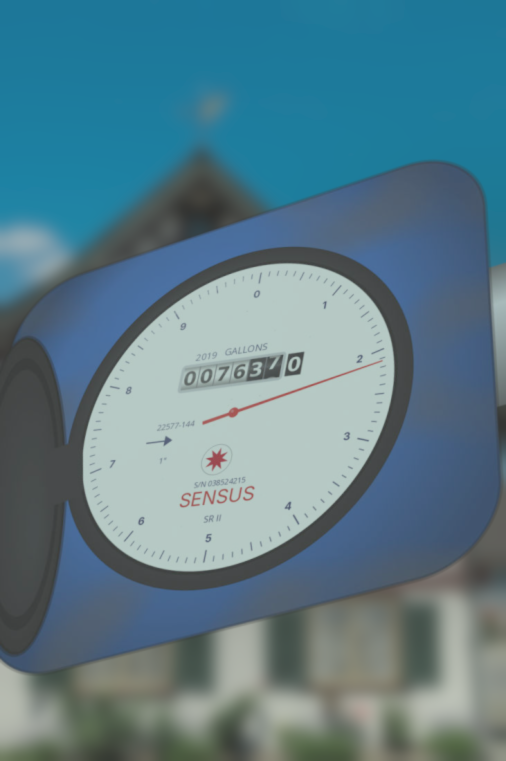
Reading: gal 76372.1
